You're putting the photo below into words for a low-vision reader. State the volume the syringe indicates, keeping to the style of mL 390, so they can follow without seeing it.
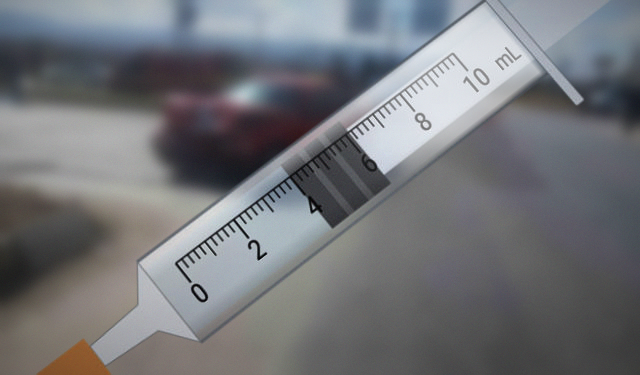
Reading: mL 4
